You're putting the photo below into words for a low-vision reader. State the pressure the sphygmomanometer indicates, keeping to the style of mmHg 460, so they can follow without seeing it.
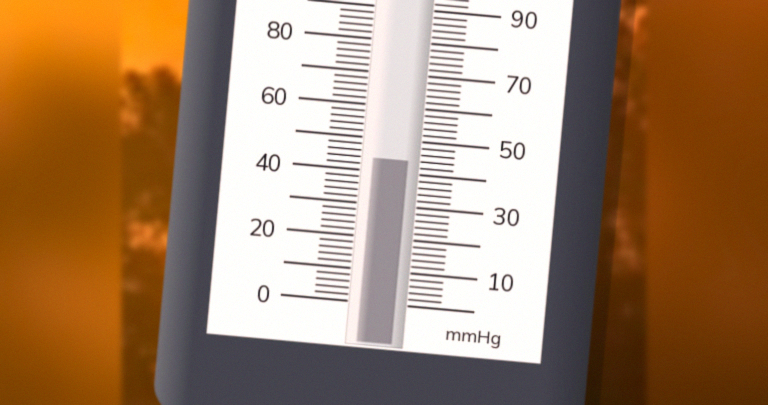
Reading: mmHg 44
